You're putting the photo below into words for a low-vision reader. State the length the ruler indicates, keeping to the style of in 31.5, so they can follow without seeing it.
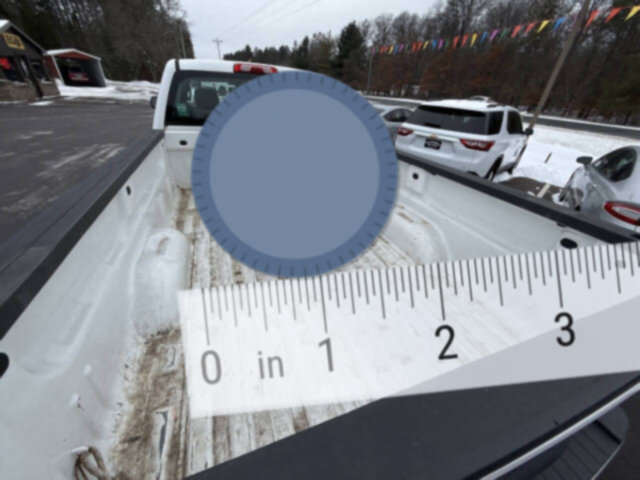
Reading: in 1.75
